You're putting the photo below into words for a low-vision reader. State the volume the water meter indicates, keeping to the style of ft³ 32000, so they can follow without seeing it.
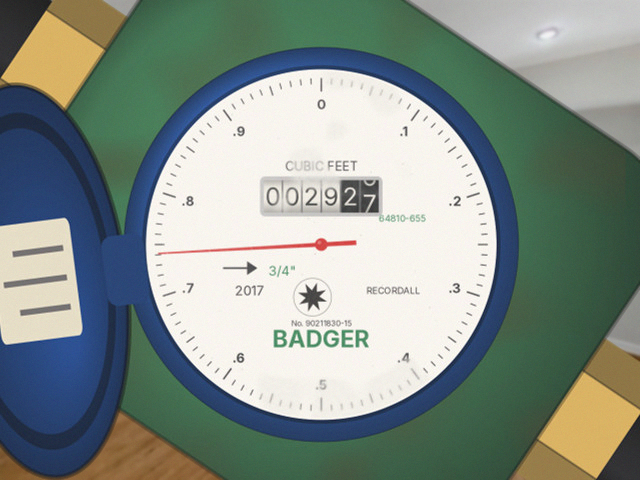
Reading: ft³ 2926.74
